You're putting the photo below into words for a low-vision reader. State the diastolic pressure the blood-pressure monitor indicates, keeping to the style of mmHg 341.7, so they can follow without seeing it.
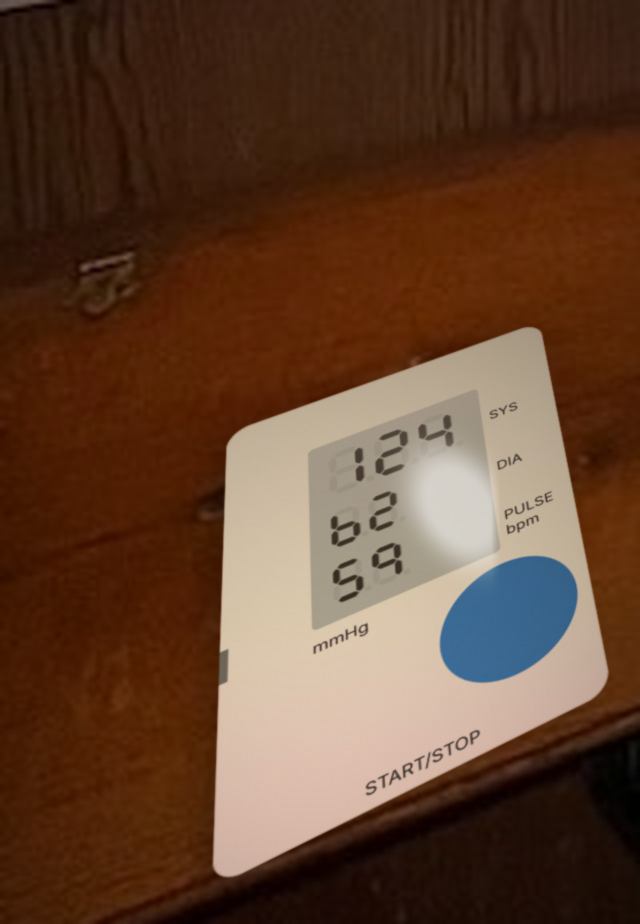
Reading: mmHg 62
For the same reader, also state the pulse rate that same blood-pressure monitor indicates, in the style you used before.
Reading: bpm 59
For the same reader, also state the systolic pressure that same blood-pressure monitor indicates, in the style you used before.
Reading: mmHg 124
